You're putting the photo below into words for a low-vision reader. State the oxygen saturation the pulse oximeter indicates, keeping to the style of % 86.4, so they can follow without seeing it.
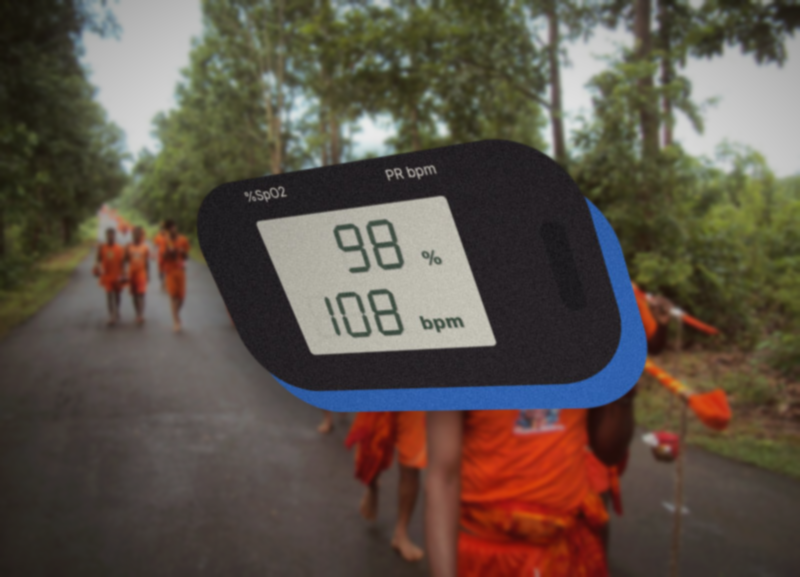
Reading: % 98
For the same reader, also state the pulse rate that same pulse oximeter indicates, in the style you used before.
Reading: bpm 108
